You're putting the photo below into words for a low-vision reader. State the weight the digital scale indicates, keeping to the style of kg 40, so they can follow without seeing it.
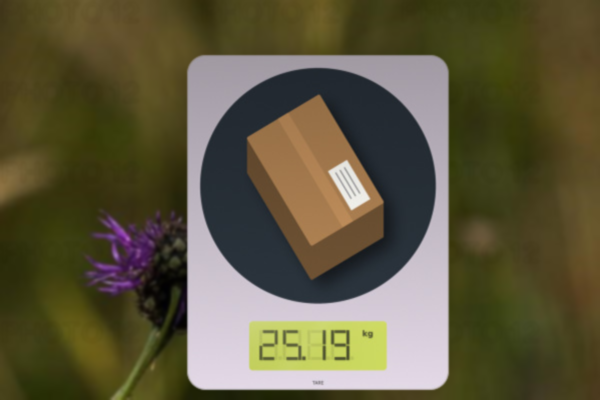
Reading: kg 25.19
